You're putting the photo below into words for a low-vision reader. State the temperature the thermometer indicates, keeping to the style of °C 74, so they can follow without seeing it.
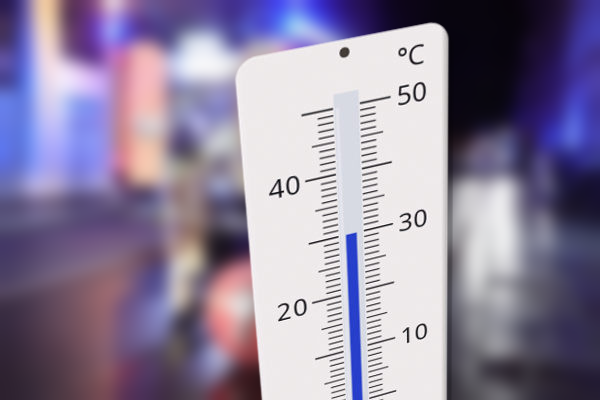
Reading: °C 30
